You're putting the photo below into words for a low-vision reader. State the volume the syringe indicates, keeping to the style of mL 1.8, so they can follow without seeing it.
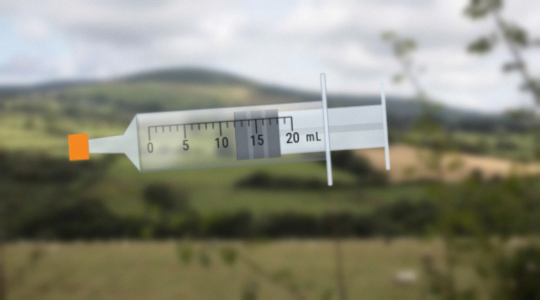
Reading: mL 12
